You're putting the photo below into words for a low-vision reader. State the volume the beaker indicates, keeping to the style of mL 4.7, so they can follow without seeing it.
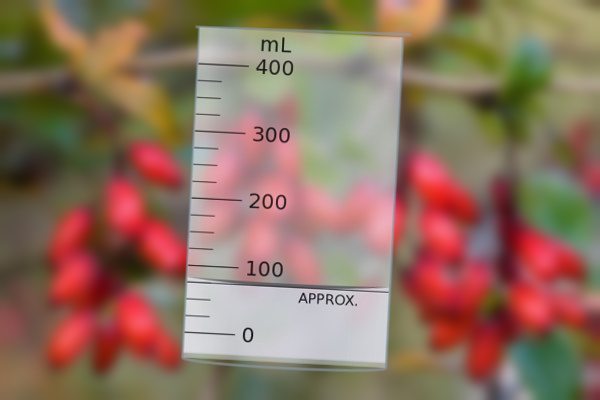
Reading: mL 75
